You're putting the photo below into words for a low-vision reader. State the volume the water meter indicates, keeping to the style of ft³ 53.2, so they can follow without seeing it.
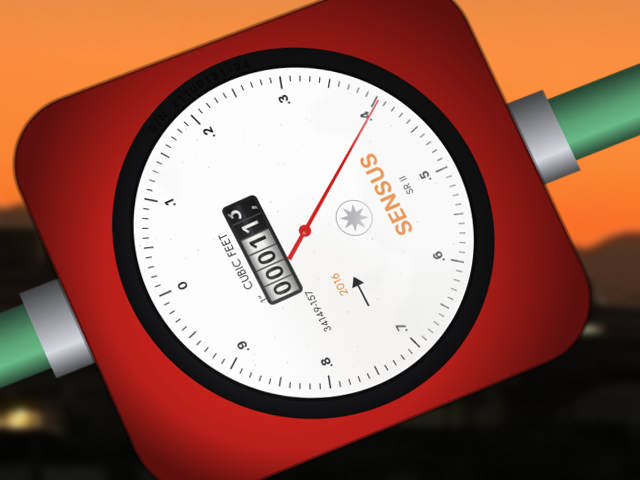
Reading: ft³ 113.40
